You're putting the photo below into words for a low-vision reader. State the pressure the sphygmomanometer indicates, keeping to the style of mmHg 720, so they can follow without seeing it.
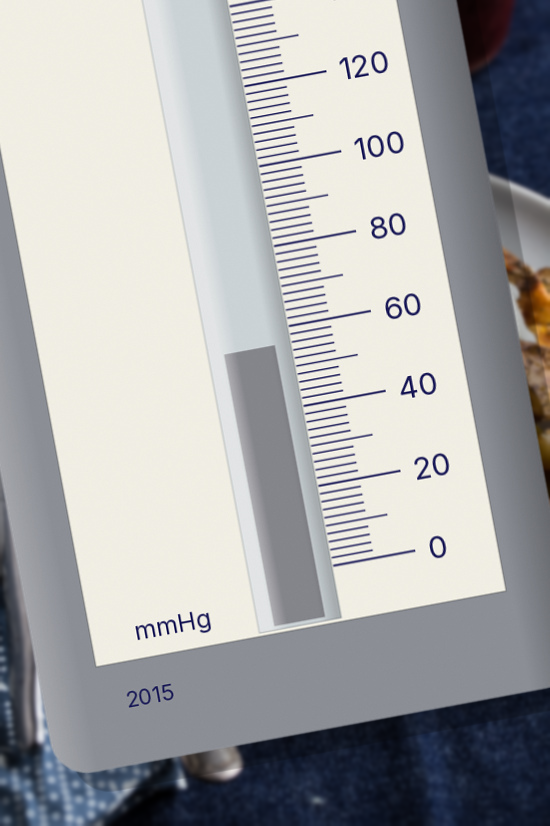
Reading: mmHg 56
